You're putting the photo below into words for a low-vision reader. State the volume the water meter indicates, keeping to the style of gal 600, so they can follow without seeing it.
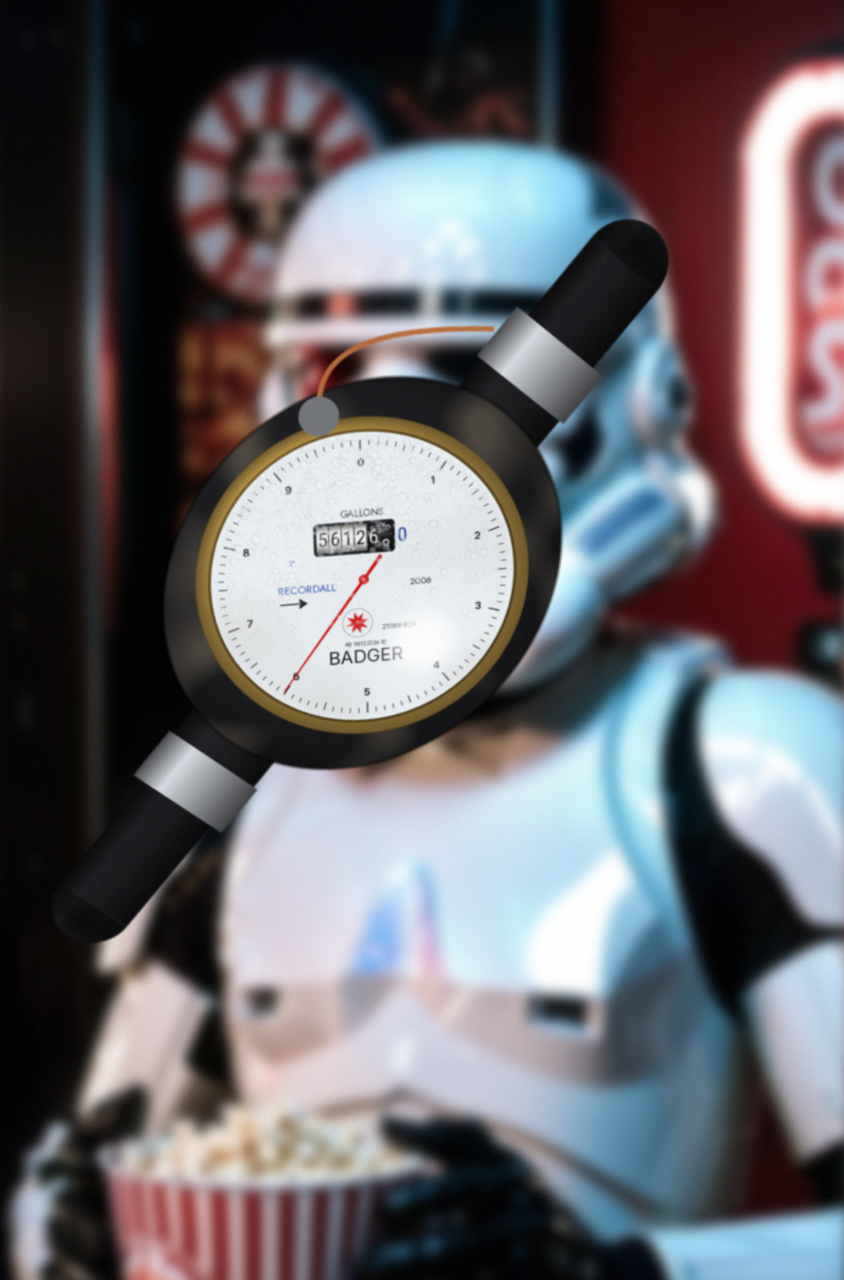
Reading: gal 5612626.0
